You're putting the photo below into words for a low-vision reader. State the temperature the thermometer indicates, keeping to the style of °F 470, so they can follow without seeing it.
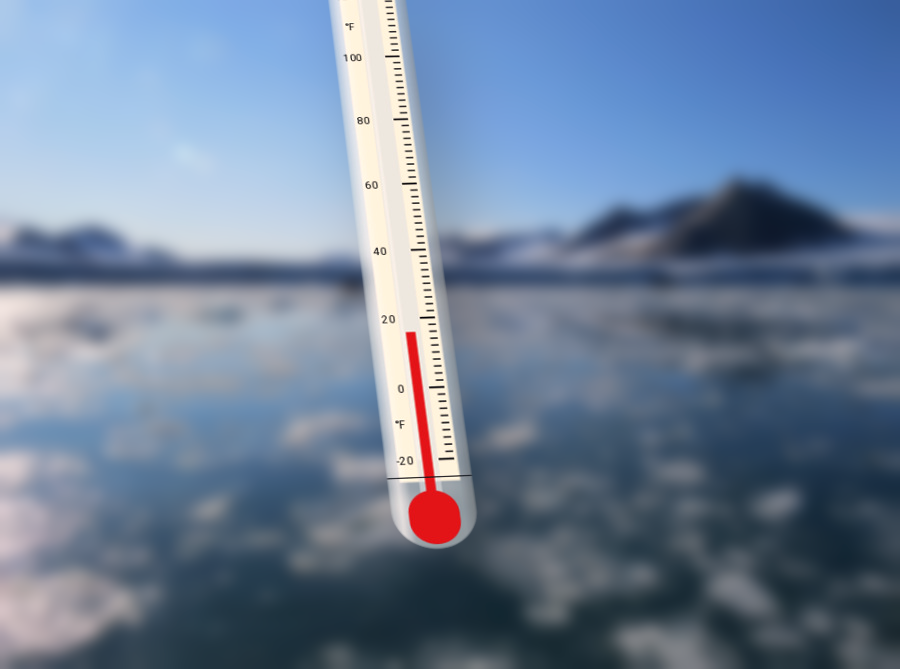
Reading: °F 16
